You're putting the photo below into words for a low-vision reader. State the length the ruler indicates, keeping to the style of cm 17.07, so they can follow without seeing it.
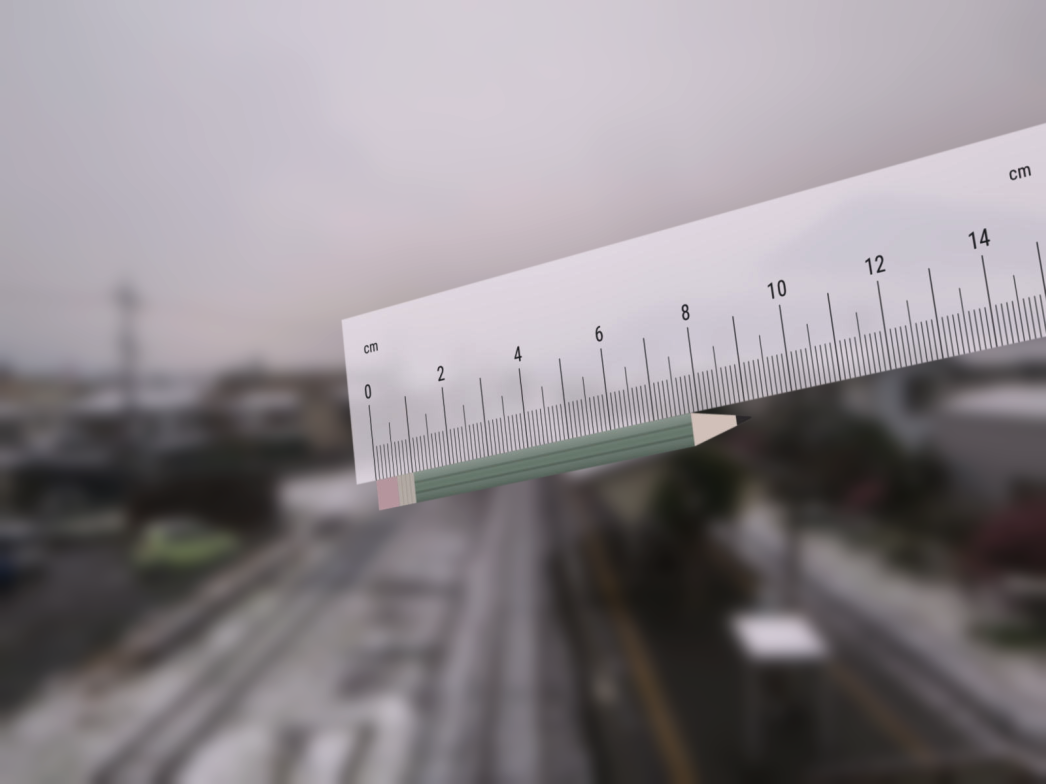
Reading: cm 9.1
